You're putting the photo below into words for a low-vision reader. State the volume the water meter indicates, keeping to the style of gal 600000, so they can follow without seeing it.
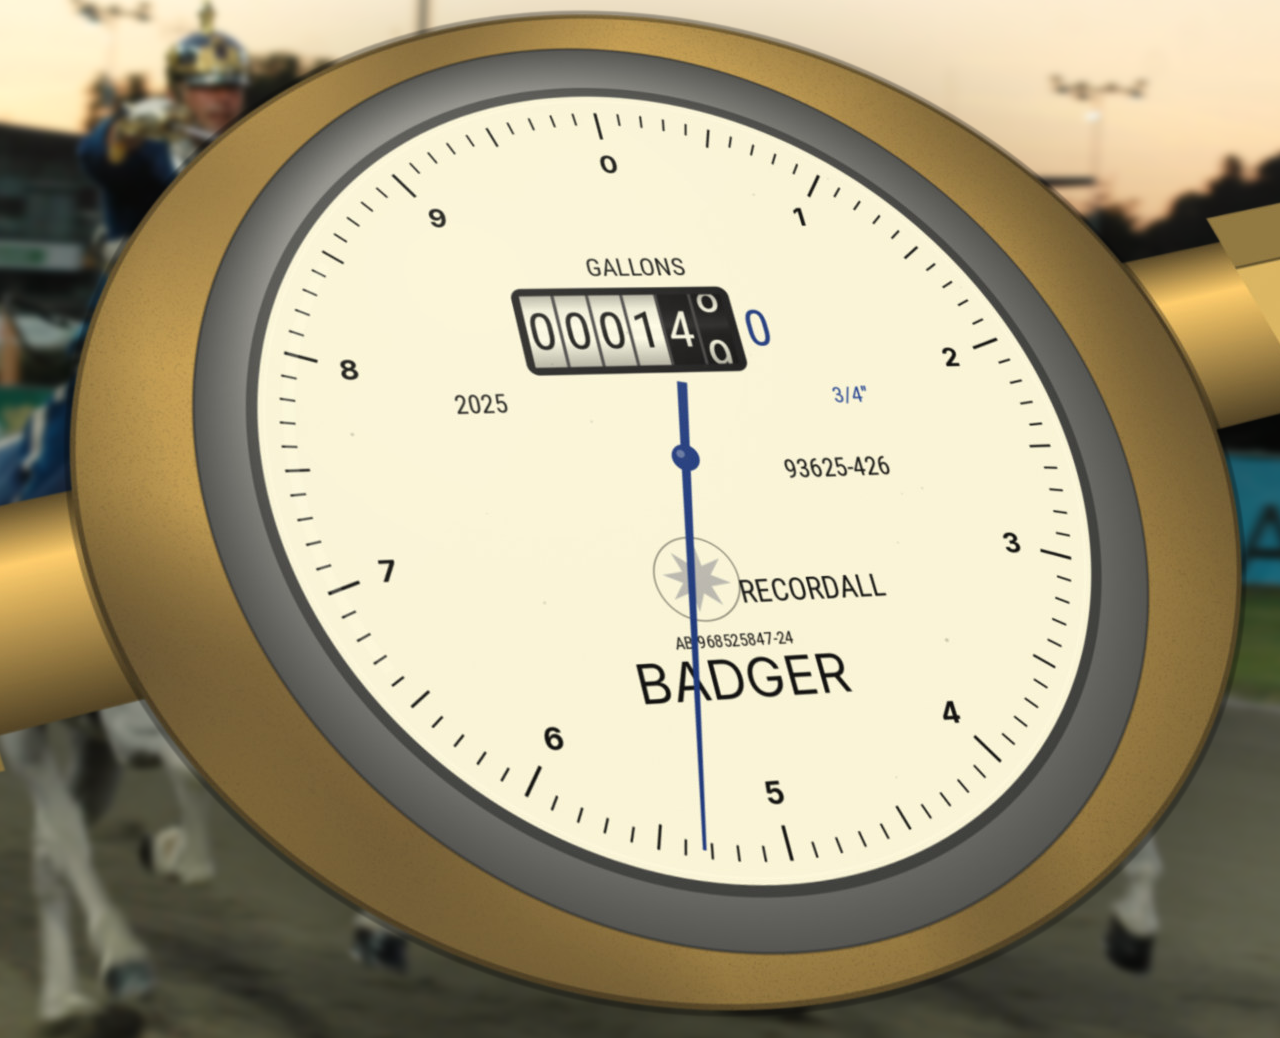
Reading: gal 1485.3
